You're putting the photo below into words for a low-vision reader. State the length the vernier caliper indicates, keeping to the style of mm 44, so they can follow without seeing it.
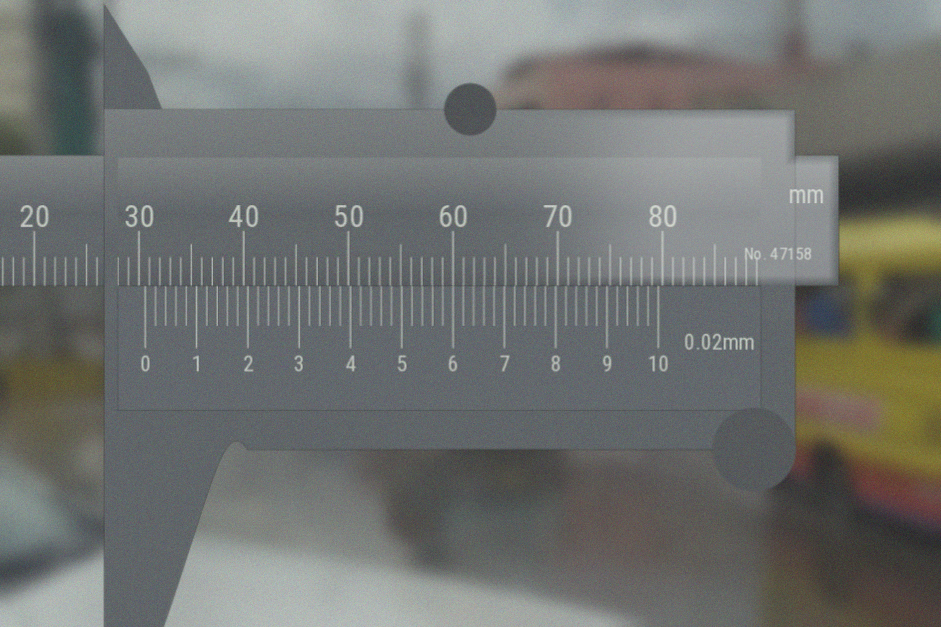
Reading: mm 30.6
